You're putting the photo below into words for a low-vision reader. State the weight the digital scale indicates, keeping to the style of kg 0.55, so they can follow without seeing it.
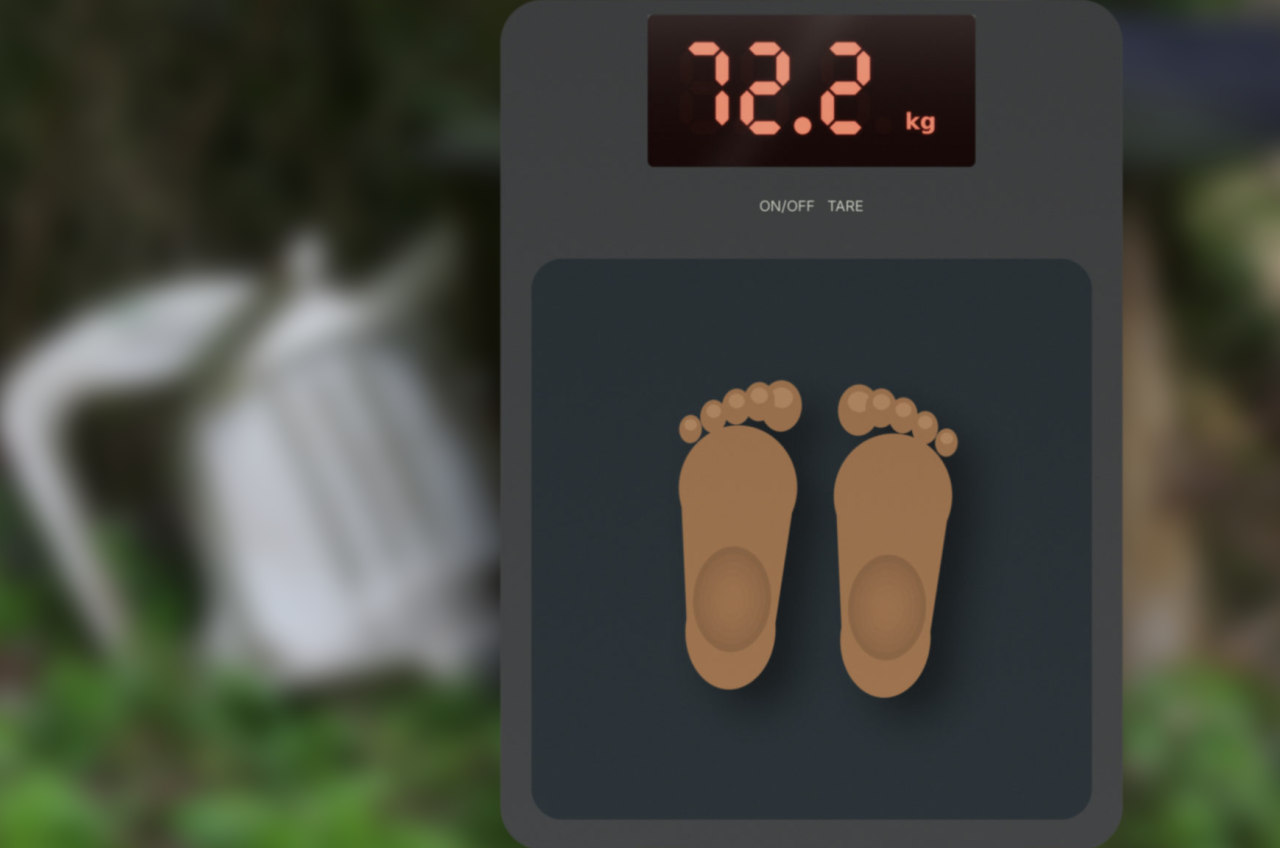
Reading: kg 72.2
